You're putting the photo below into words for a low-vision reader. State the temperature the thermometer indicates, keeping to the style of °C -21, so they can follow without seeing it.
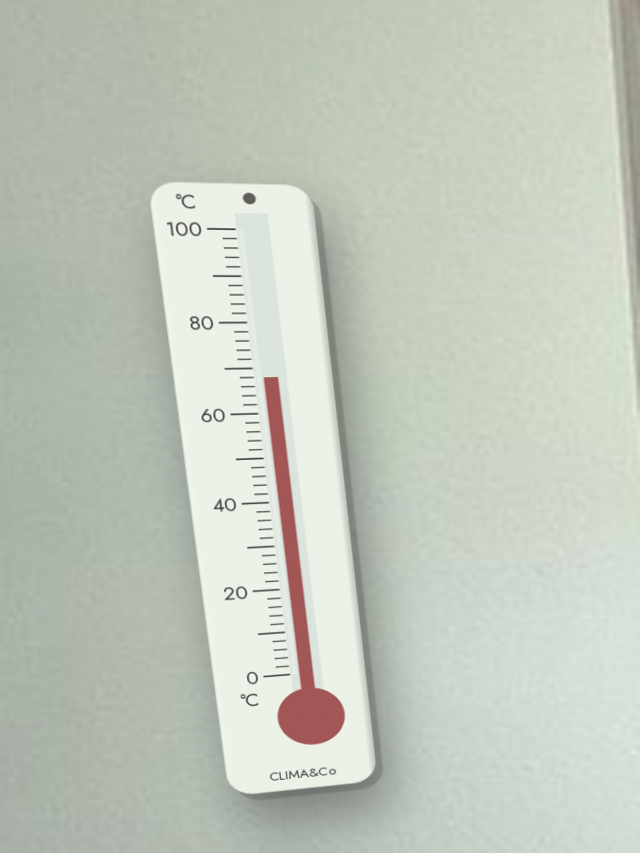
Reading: °C 68
